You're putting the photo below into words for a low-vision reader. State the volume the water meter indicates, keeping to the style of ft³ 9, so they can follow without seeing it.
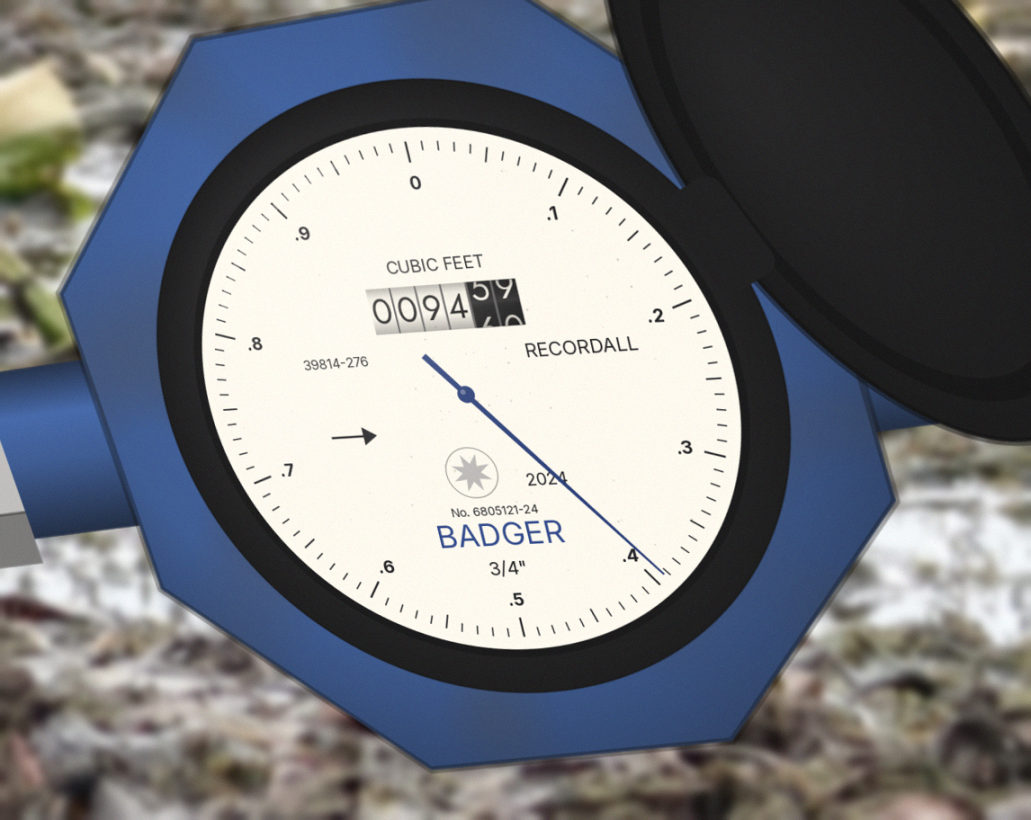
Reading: ft³ 9459.39
